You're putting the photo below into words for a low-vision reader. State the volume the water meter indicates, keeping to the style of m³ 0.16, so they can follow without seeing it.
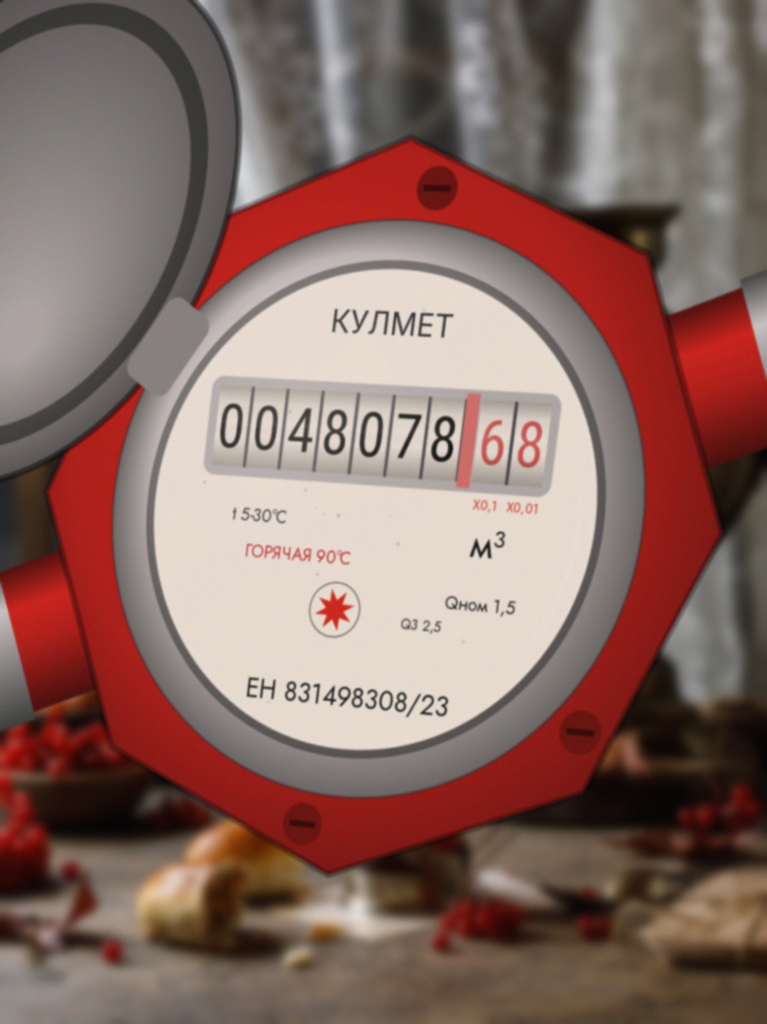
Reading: m³ 48078.68
